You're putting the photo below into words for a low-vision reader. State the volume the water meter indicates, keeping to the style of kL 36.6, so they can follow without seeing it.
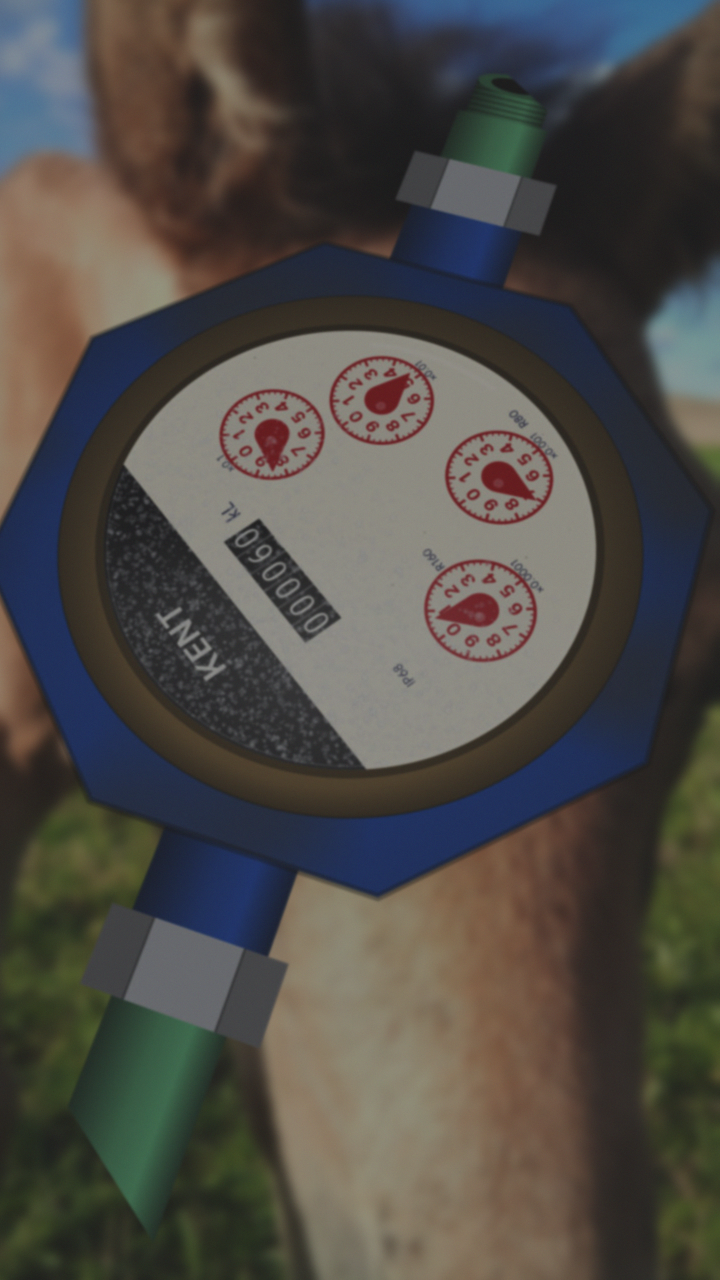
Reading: kL 60.8470
